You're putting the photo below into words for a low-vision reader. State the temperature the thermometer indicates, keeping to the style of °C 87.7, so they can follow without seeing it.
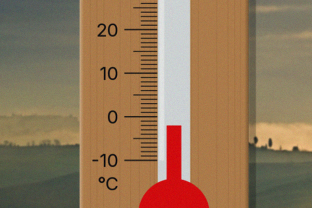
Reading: °C -2
